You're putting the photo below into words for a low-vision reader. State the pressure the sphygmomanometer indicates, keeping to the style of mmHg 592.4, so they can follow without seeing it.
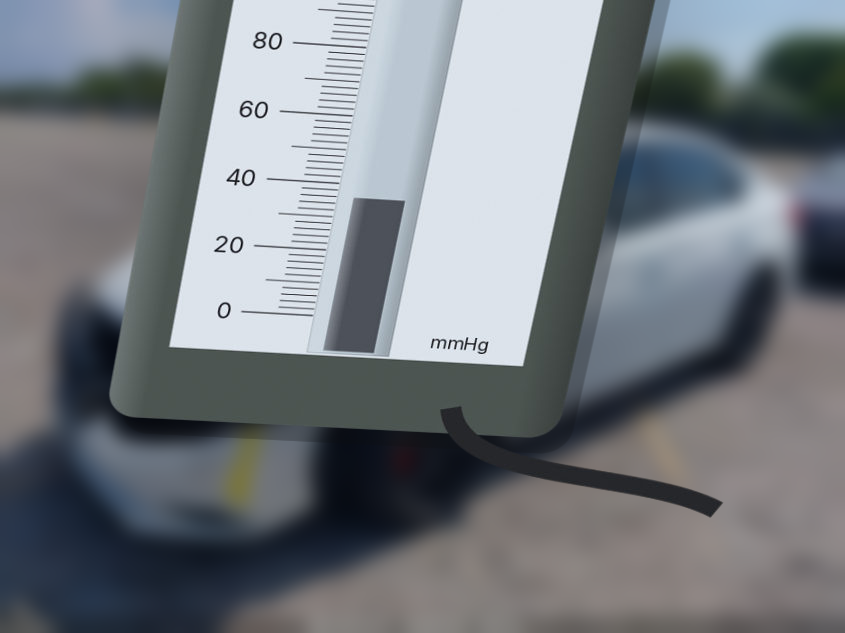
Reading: mmHg 36
